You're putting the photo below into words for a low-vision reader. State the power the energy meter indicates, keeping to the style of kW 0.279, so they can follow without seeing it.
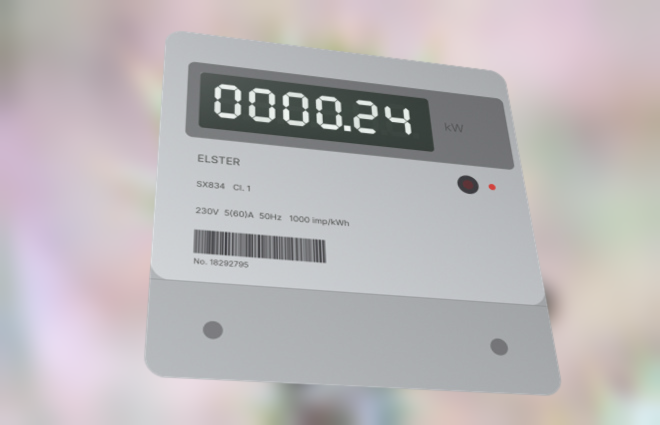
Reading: kW 0.24
